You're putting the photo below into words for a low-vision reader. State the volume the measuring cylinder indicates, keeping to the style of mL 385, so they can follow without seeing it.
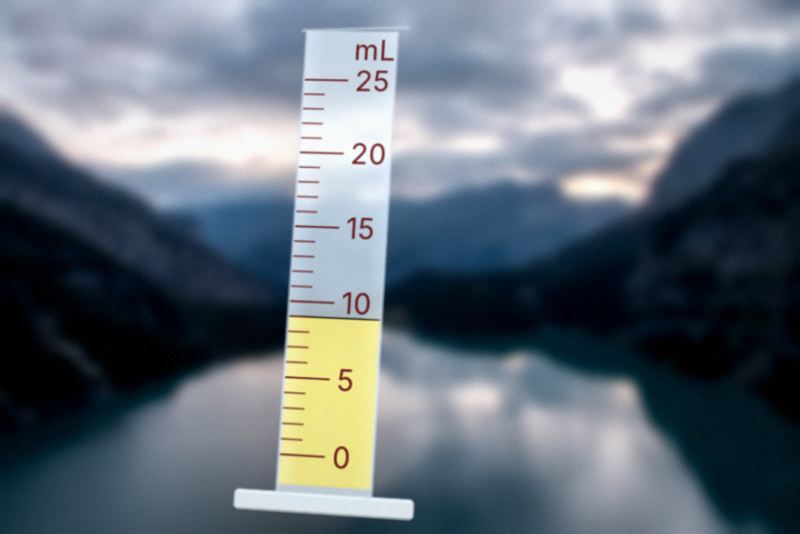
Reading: mL 9
